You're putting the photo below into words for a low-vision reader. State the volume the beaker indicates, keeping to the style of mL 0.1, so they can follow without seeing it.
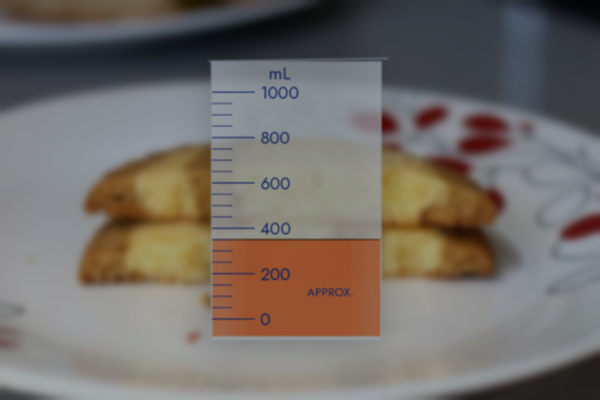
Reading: mL 350
